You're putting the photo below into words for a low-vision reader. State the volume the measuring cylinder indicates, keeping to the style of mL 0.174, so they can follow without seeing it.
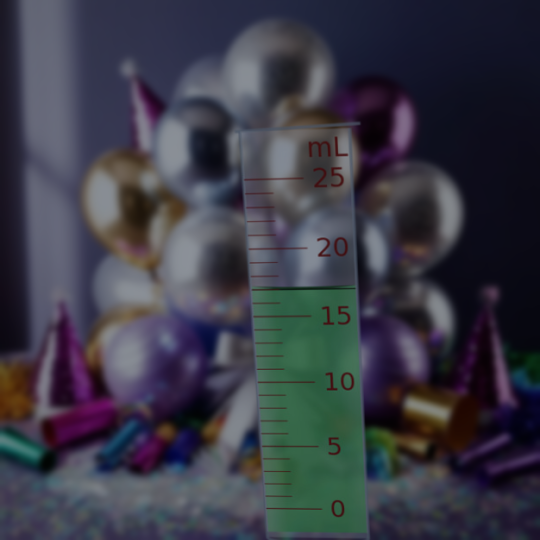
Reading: mL 17
